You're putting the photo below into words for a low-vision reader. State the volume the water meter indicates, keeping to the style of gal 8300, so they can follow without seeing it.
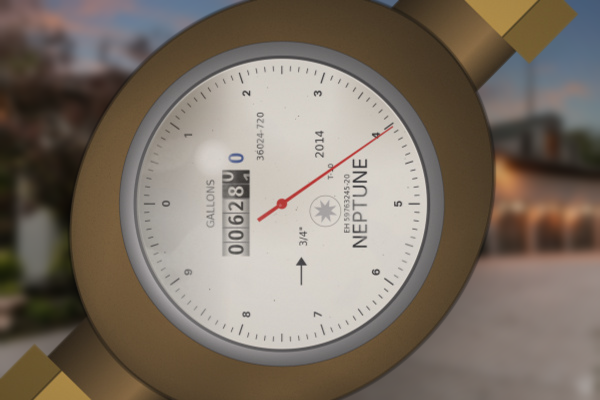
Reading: gal 62804.0
